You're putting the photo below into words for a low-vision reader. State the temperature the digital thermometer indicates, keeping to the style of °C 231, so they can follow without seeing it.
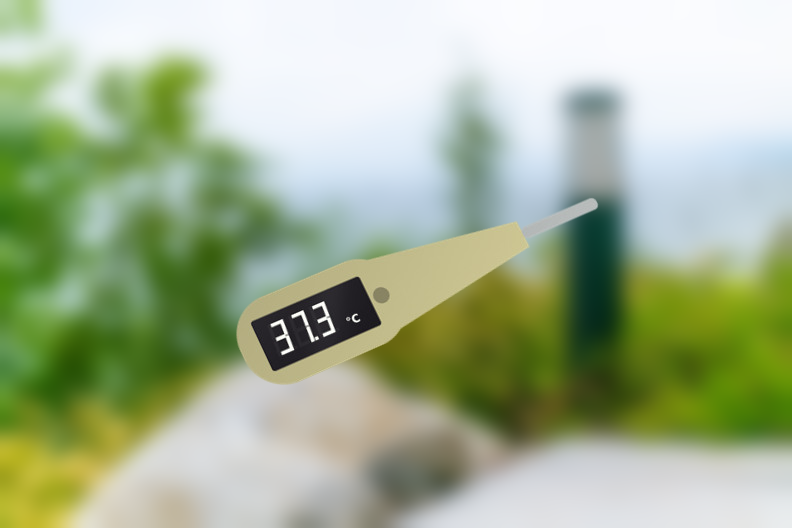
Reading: °C 37.3
